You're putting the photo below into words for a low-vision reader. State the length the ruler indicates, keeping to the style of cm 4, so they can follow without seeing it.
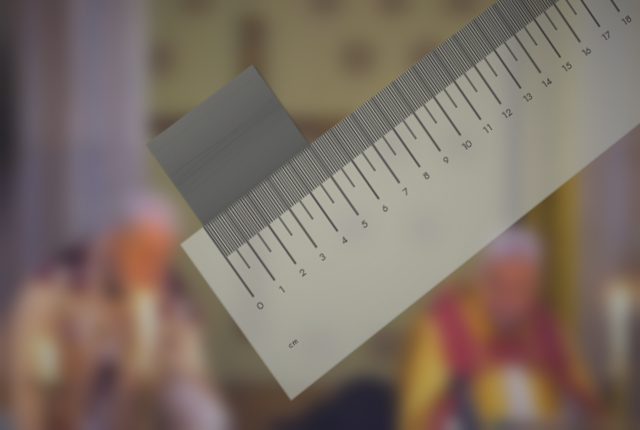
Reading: cm 5
